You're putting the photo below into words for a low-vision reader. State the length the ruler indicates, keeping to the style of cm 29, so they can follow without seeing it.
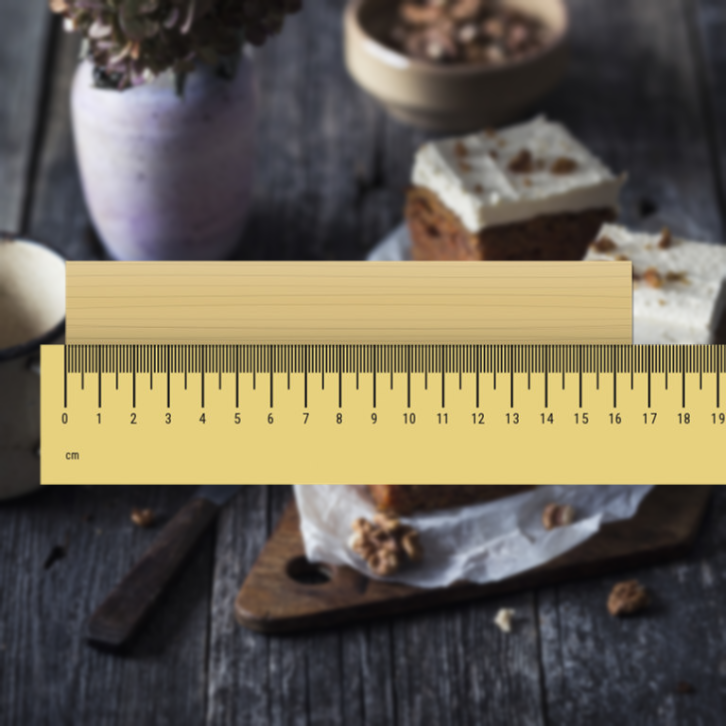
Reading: cm 16.5
